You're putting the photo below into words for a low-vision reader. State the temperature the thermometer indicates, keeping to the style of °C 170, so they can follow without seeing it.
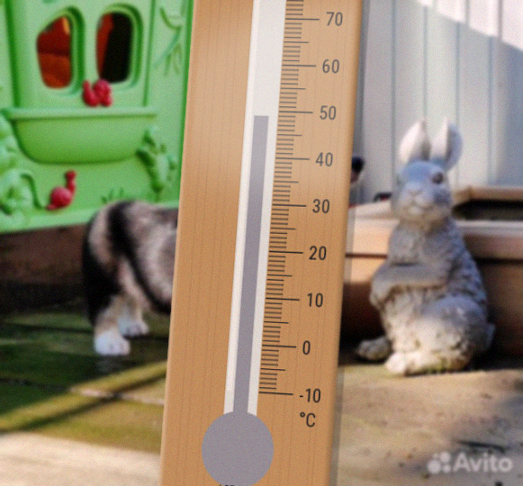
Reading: °C 49
